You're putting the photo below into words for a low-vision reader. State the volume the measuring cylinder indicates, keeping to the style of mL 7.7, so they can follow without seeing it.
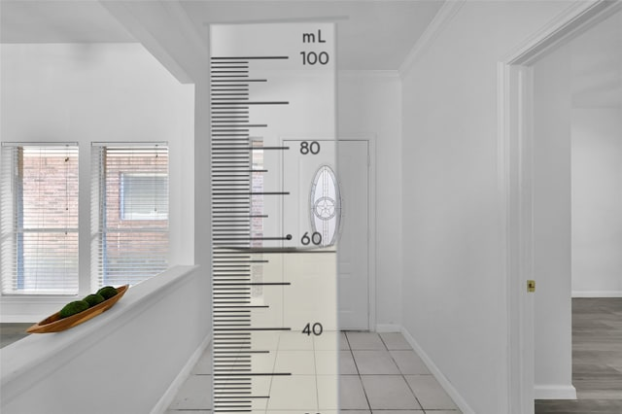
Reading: mL 57
